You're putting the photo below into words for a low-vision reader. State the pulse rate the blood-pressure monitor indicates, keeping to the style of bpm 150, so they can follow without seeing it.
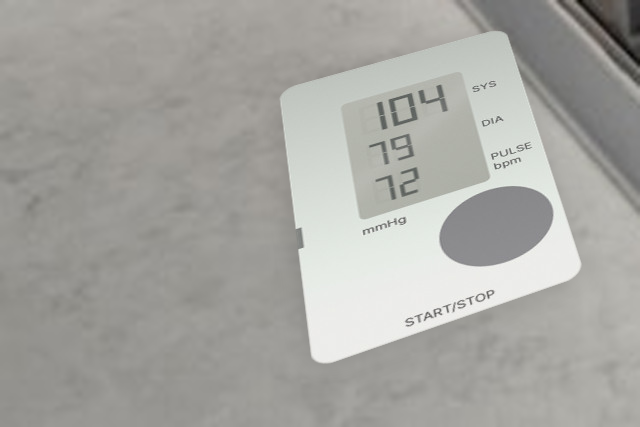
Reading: bpm 72
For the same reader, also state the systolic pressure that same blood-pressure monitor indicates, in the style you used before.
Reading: mmHg 104
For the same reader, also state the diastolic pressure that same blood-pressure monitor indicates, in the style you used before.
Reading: mmHg 79
